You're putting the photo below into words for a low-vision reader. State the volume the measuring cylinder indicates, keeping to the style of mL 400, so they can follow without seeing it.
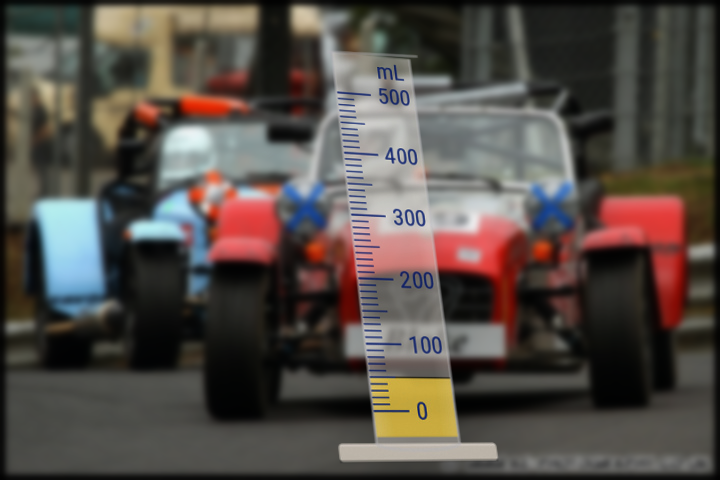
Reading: mL 50
